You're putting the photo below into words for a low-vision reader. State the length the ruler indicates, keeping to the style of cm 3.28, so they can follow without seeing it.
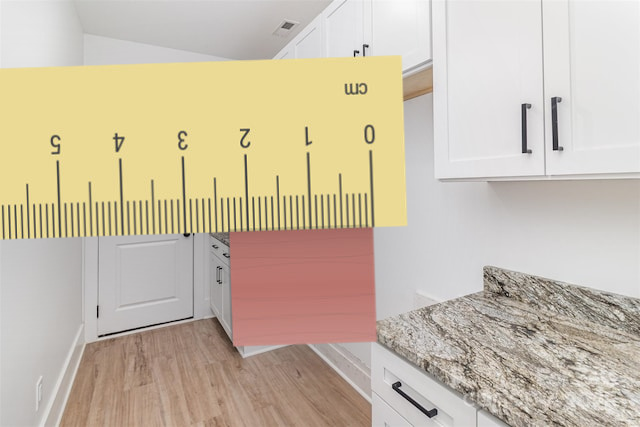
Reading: cm 2.3
